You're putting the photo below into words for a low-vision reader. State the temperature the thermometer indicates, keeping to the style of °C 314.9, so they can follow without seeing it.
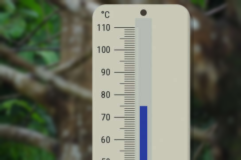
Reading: °C 75
